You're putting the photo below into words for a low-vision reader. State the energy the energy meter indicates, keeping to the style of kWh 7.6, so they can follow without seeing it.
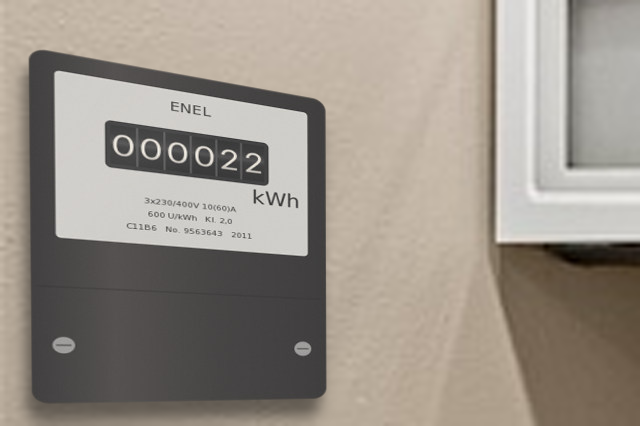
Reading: kWh 22
